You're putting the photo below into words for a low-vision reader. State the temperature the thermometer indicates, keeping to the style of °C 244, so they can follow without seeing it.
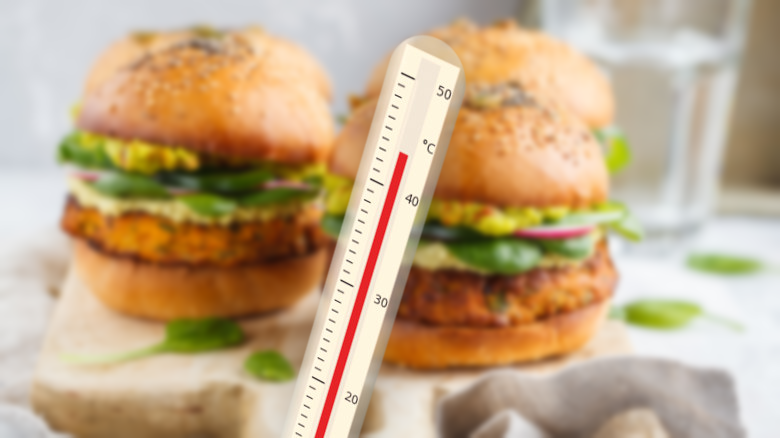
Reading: °C 43.5
